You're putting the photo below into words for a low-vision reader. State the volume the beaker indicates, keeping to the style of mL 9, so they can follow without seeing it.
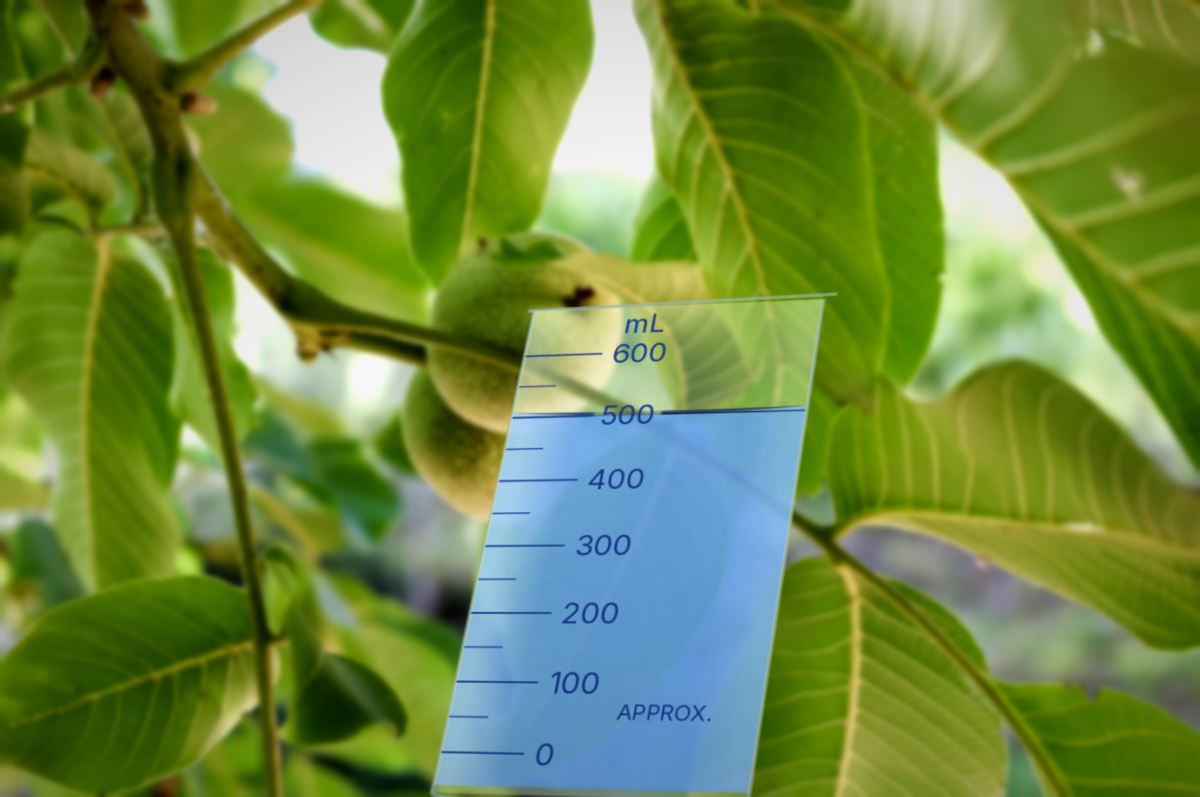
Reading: mL 500
